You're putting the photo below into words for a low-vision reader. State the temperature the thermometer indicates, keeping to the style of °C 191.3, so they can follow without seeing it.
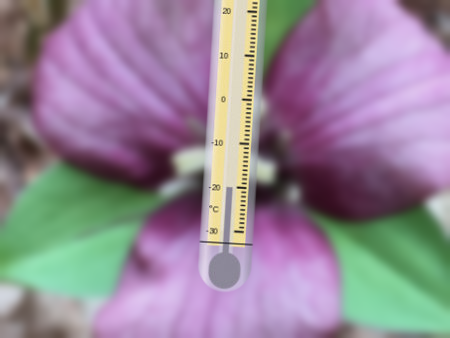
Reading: °C -20
